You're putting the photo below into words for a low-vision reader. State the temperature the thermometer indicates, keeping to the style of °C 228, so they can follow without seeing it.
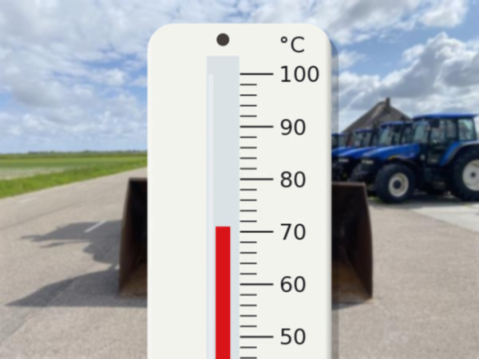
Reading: °C 71
